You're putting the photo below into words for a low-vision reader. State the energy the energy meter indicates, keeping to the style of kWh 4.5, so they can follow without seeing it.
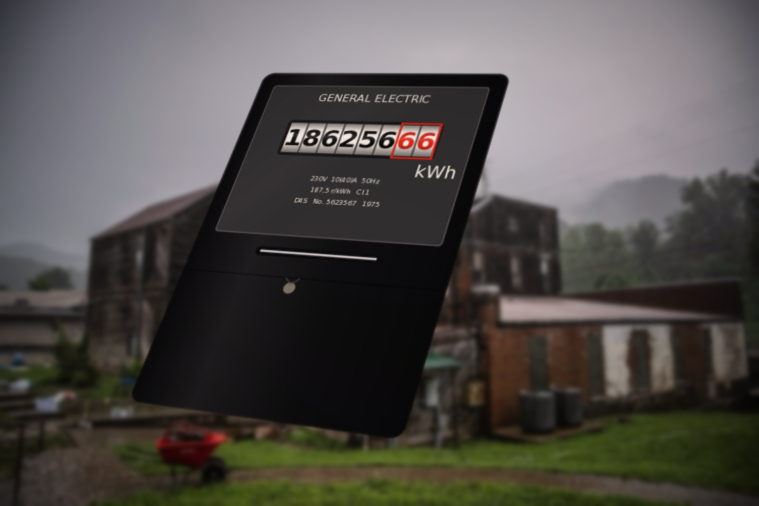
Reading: kWh 186256.66
